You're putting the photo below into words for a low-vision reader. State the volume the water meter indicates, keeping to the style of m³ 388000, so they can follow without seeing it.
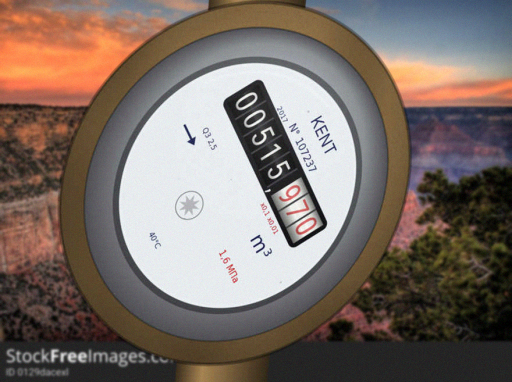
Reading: m³ 515.970
